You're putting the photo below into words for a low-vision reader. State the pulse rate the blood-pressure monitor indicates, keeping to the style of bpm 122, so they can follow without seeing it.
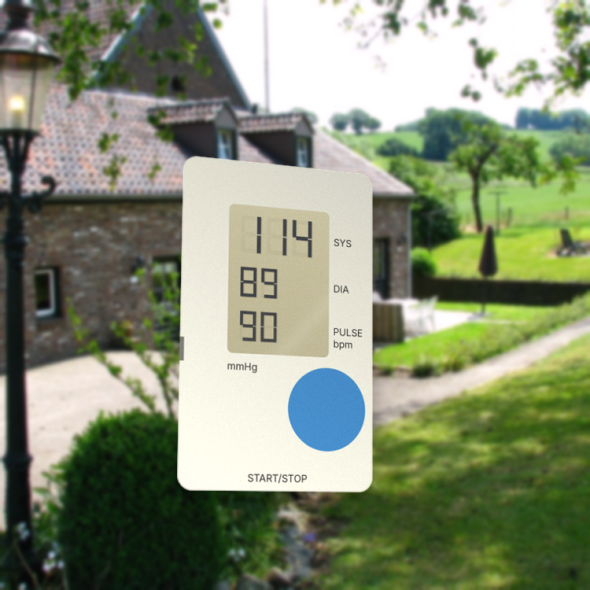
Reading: bpm 90
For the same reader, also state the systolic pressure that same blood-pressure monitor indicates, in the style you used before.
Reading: mmHg 114
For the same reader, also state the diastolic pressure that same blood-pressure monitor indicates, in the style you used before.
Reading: mmHg 89
